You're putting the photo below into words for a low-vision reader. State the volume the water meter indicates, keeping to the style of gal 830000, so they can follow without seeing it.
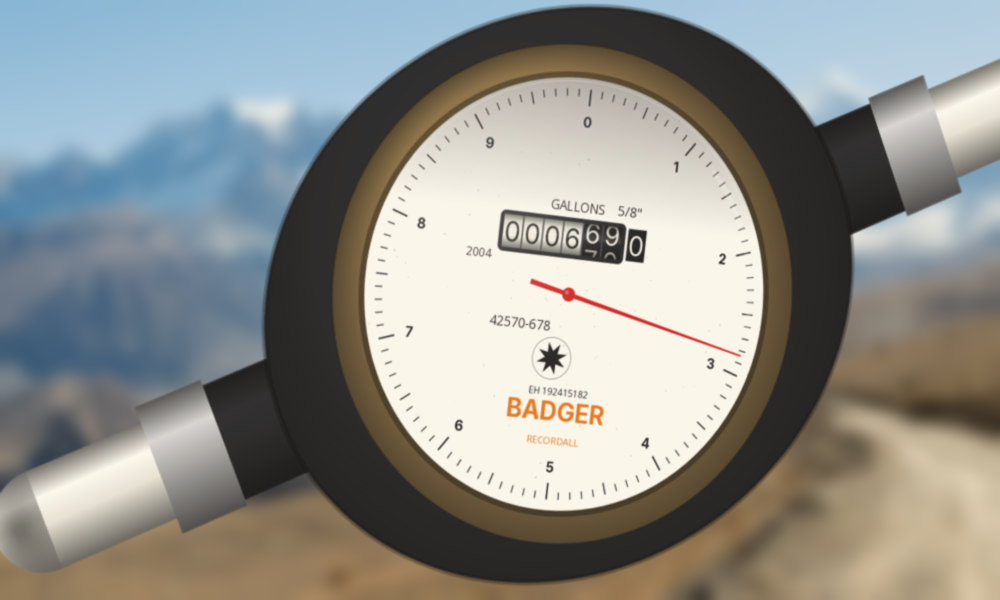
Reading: gal 6692.8
